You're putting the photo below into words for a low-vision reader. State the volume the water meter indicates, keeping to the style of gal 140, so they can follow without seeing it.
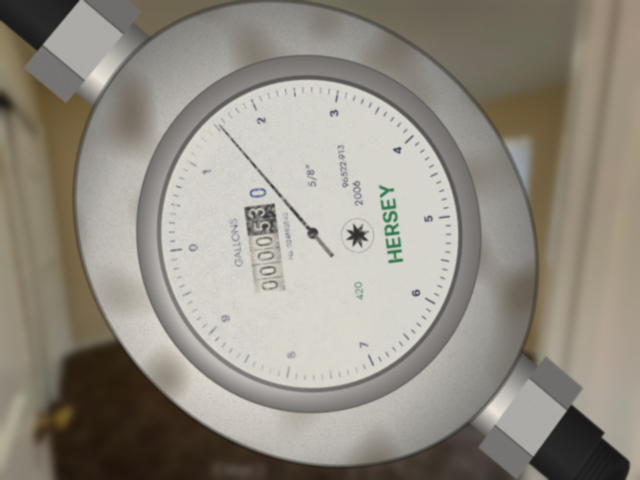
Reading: gal 531.5
